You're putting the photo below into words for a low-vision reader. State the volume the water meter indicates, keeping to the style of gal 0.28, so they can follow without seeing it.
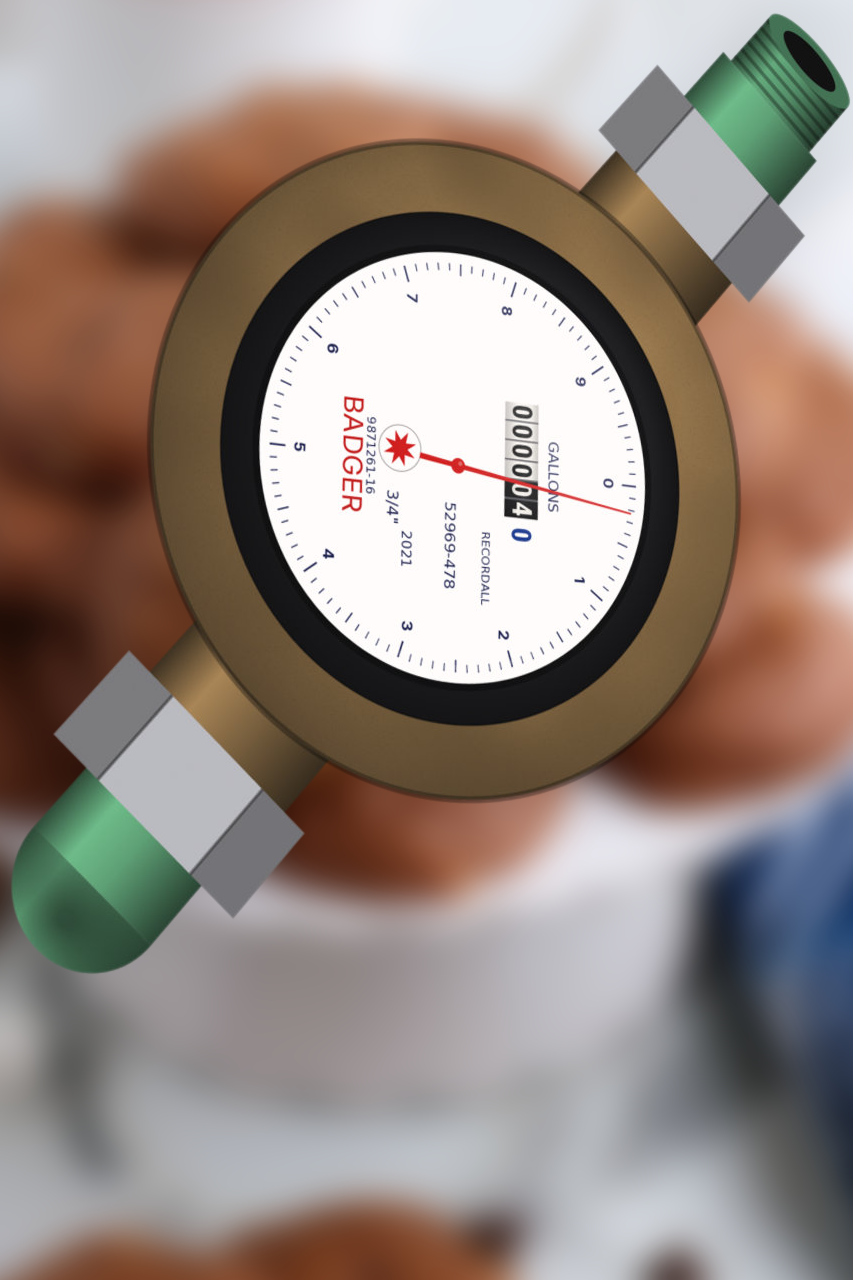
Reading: gal 40.2
